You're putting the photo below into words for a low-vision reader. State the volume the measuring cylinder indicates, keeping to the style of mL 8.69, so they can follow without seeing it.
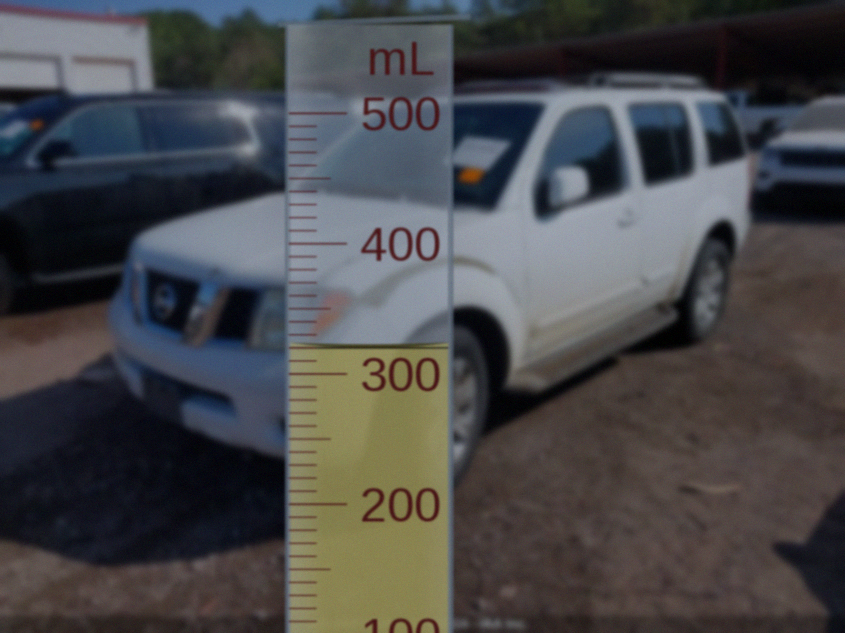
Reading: mL 320
